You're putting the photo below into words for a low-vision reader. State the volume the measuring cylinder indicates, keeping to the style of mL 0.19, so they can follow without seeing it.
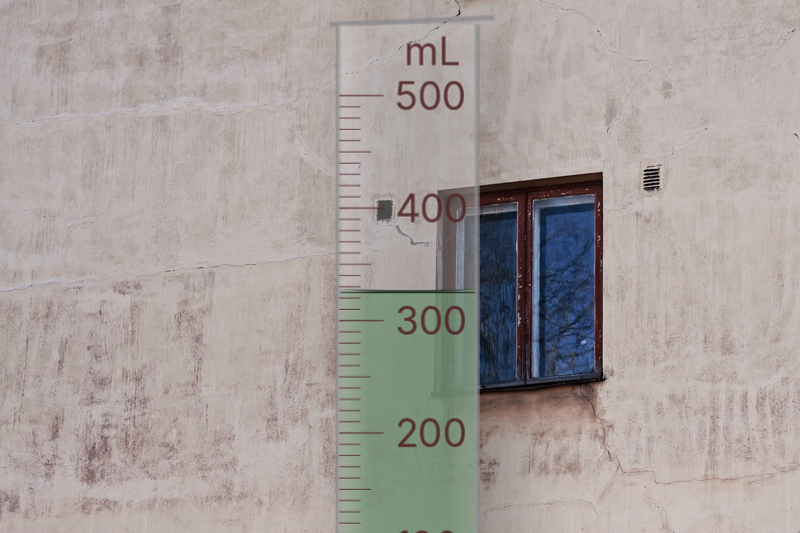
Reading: mL 325
